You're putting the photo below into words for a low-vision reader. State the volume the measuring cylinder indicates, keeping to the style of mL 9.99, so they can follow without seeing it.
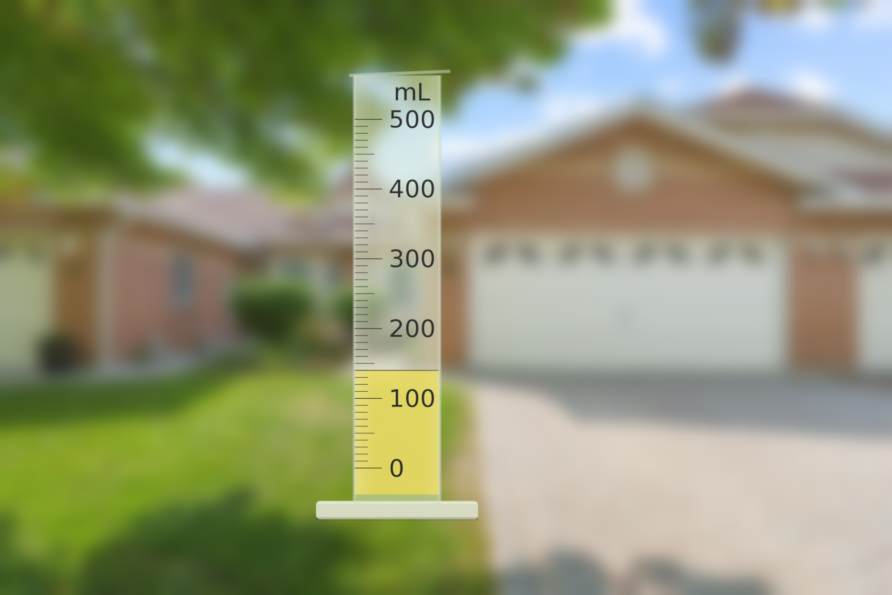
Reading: mL 140
